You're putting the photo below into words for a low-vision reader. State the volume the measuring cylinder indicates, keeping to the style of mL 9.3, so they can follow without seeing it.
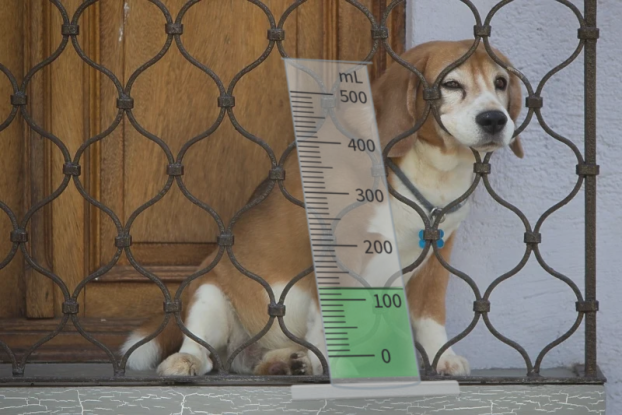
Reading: mL 120
